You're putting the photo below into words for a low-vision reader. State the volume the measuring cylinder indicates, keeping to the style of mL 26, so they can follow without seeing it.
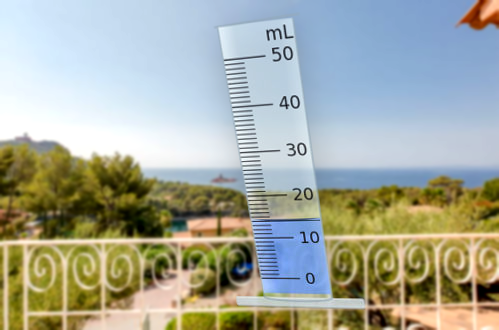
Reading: mL 14
